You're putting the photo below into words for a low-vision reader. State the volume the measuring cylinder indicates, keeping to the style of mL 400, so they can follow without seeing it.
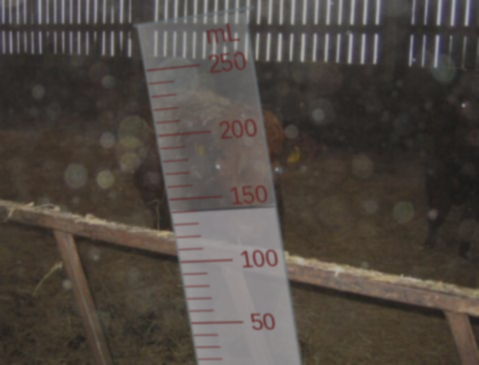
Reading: mL 140
